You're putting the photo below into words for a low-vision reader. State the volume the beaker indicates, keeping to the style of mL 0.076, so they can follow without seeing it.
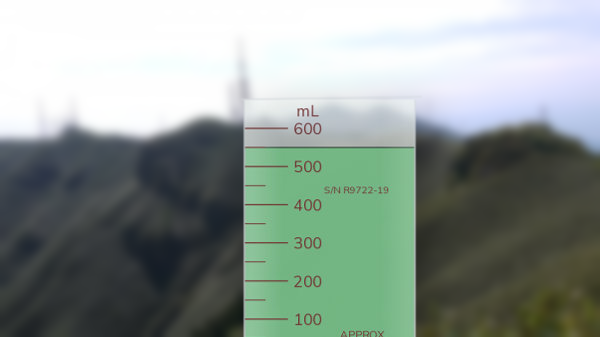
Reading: mL 550
